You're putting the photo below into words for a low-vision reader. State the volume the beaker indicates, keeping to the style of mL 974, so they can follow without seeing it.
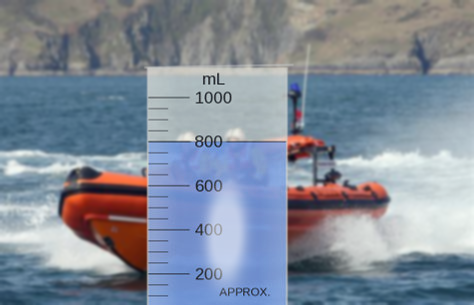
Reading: mL 800
